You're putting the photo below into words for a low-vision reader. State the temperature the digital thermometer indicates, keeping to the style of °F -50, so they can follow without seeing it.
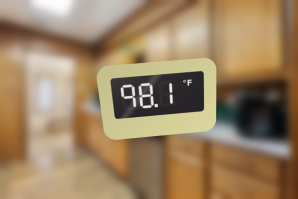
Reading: °F 98.1
